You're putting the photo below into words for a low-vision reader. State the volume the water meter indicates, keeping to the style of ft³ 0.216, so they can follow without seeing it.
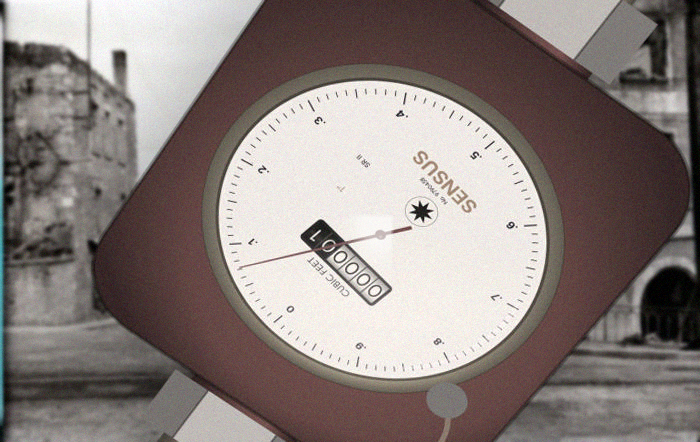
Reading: ft³ 1.07
